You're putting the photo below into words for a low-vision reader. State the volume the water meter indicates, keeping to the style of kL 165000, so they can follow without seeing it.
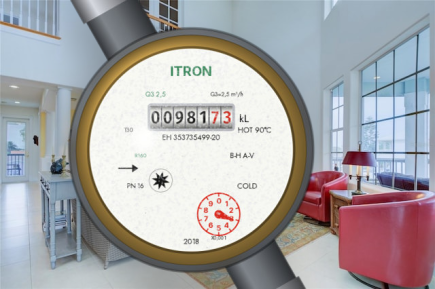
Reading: kL 981.733
